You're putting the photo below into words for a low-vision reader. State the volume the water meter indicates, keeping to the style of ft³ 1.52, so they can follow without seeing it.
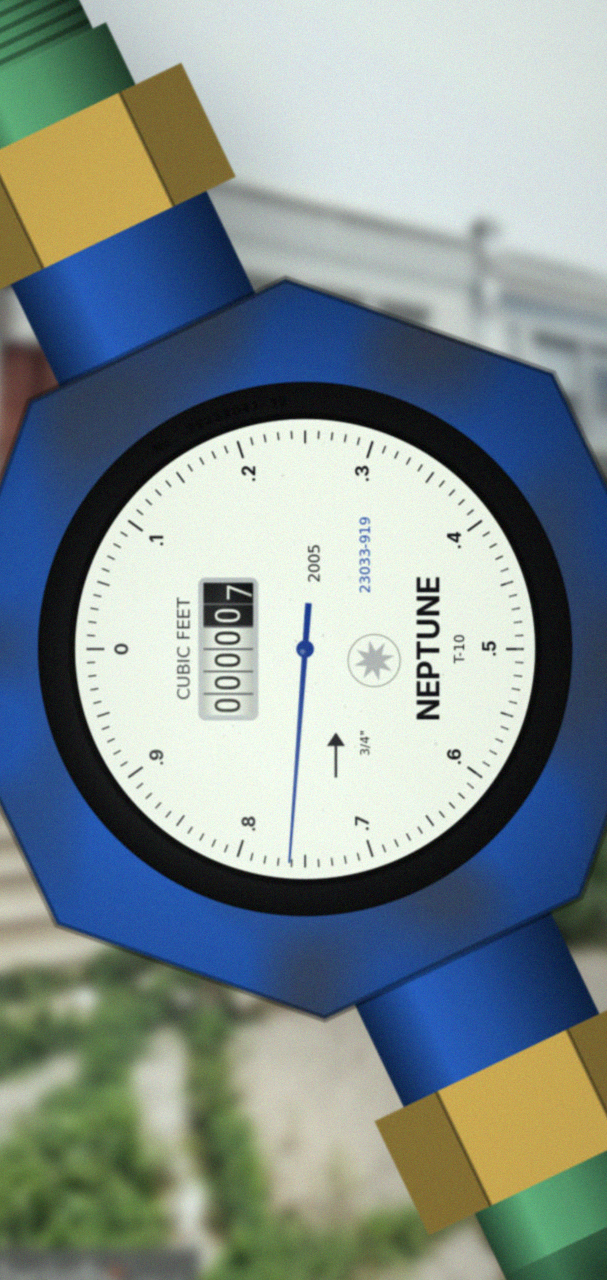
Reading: ft³ 6.76
